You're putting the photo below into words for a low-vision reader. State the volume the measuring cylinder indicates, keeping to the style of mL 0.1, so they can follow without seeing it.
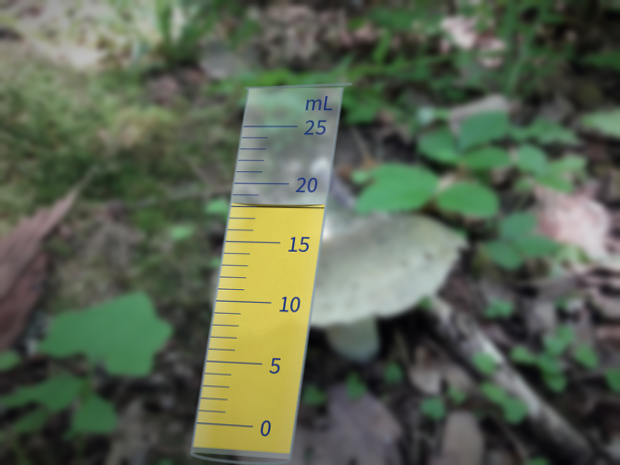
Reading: mL 18
